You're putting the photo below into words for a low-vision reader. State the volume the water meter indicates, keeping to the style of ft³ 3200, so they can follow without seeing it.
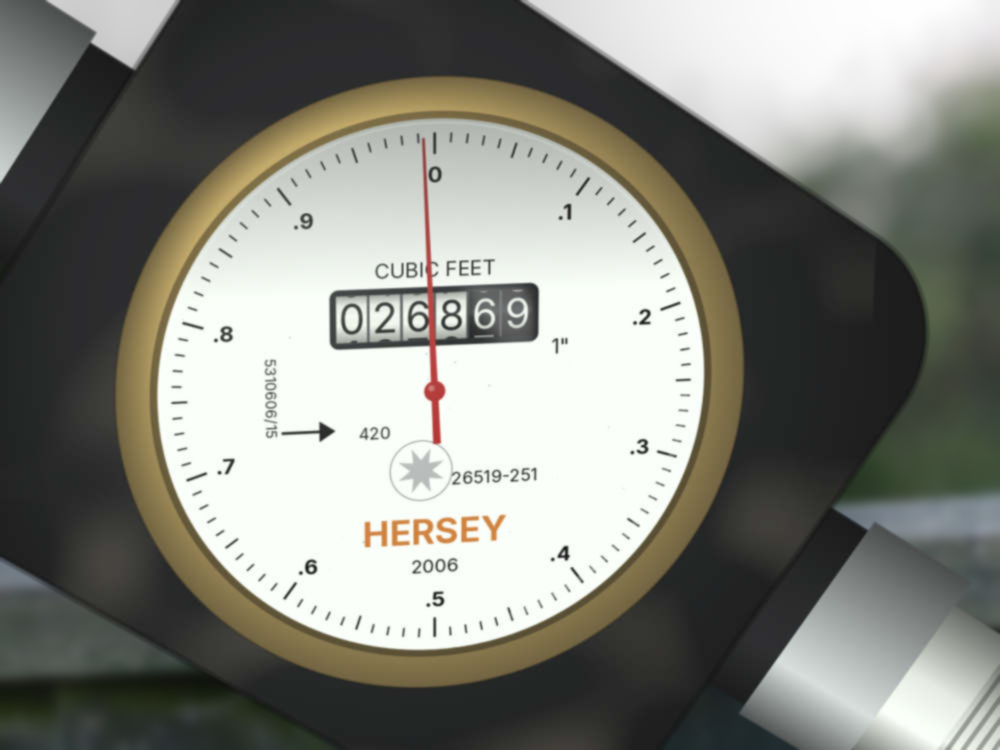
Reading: ft³ 26868.99
